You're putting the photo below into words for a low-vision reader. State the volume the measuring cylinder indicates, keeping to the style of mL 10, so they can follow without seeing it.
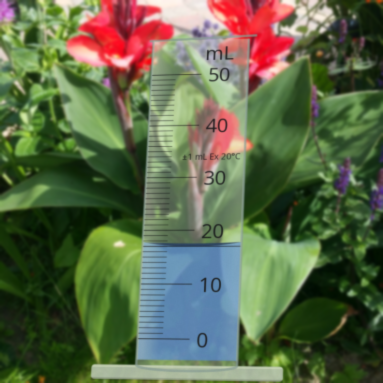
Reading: mL 17
